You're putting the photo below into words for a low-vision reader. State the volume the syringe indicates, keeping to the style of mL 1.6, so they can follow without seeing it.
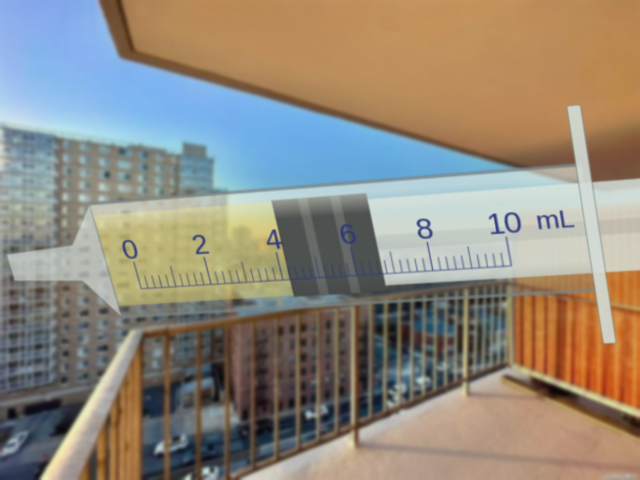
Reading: mL 4.2
